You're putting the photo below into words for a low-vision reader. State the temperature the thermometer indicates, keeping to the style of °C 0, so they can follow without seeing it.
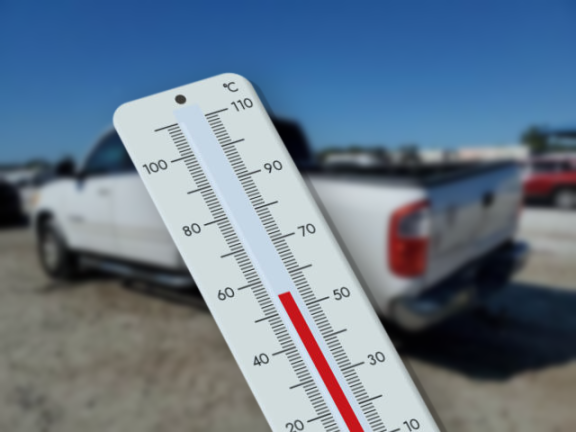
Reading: °C 55
